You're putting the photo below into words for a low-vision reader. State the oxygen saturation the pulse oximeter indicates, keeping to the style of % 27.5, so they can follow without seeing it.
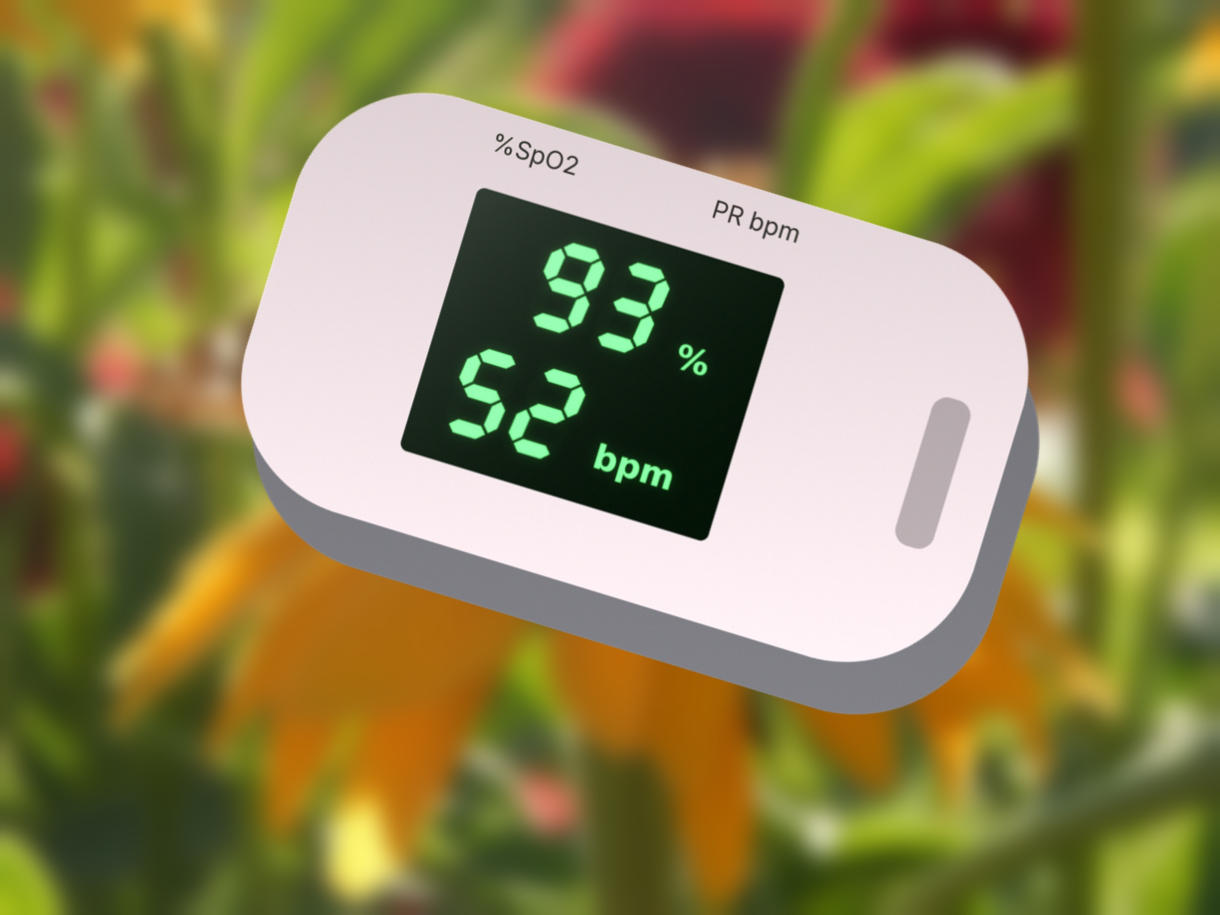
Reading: % 93
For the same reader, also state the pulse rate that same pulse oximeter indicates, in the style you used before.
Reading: bpm 52
